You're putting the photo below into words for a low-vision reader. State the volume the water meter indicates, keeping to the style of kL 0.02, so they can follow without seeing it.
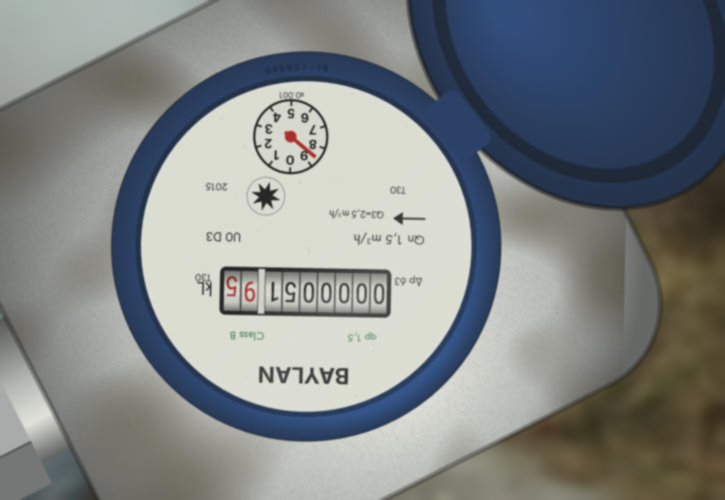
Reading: kL 51.948
